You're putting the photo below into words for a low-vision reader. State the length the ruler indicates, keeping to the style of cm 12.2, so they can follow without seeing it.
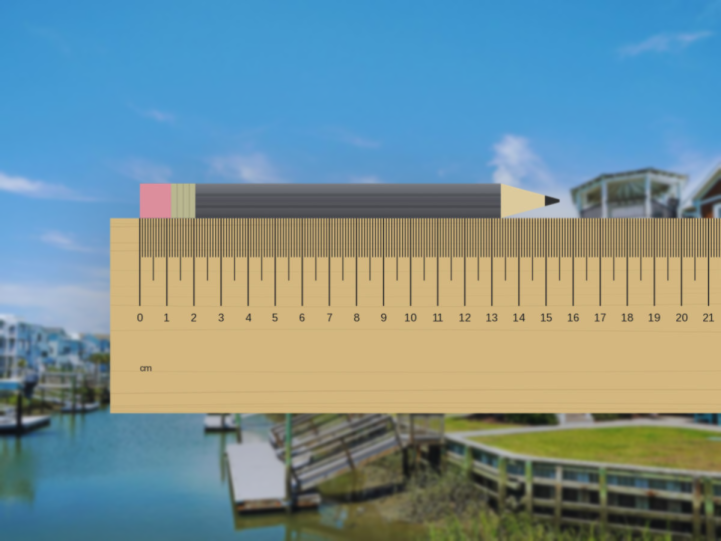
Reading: cm 15.5
